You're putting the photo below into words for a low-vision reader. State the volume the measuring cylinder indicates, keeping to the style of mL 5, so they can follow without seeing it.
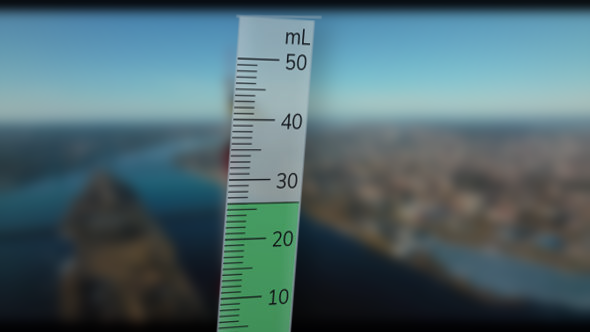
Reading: mL 26
